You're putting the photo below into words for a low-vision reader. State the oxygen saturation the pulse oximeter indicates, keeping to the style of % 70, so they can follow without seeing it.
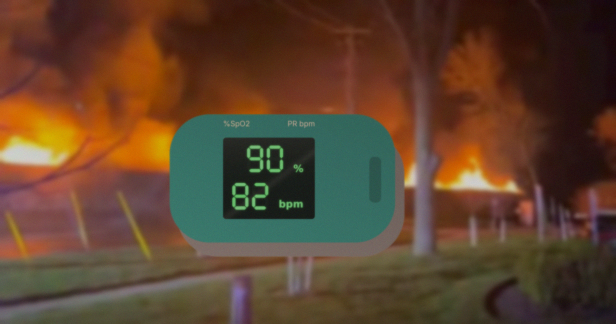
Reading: % 90
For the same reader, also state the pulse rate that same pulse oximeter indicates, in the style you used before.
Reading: bpm 82
